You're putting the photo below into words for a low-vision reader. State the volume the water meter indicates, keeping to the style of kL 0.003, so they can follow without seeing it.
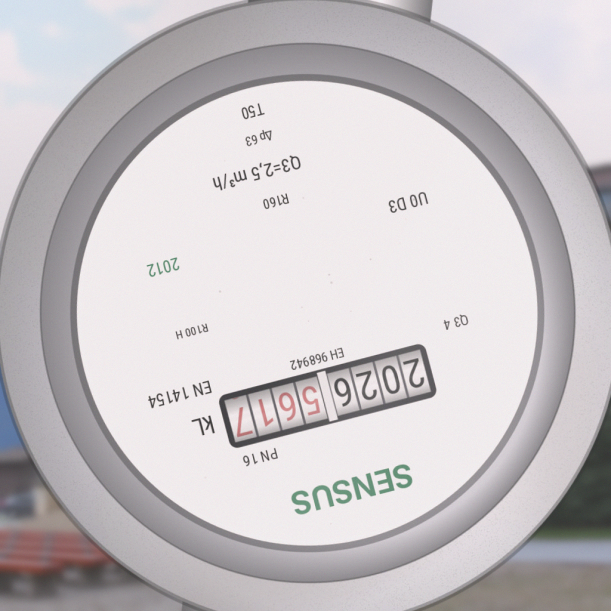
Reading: kL 2026.5617
